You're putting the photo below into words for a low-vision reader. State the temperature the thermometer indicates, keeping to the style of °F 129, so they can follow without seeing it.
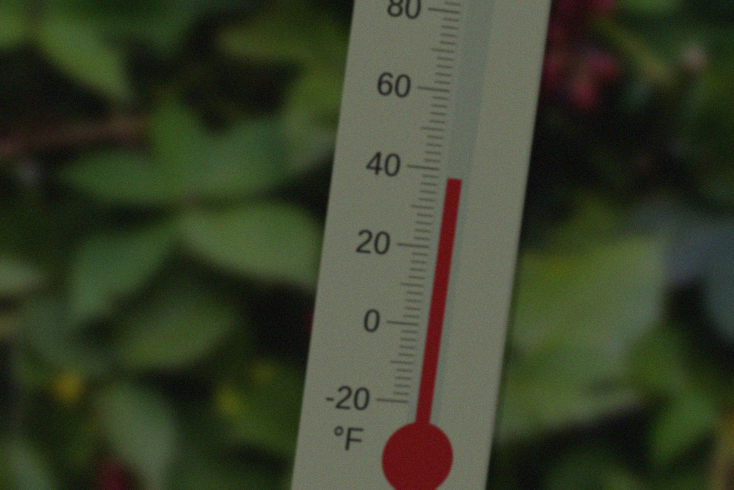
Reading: °F 38
